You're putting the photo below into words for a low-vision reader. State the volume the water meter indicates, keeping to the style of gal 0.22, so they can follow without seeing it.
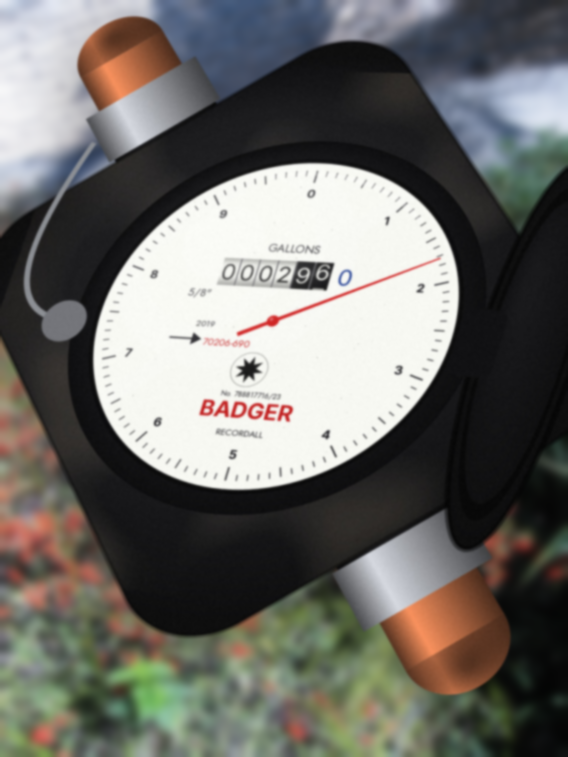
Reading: gal 2961.7
